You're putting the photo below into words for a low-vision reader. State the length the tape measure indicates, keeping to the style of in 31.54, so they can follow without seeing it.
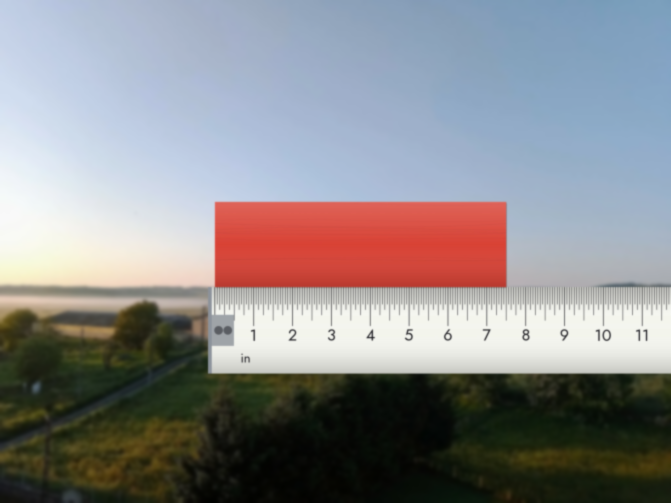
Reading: in 7.5
